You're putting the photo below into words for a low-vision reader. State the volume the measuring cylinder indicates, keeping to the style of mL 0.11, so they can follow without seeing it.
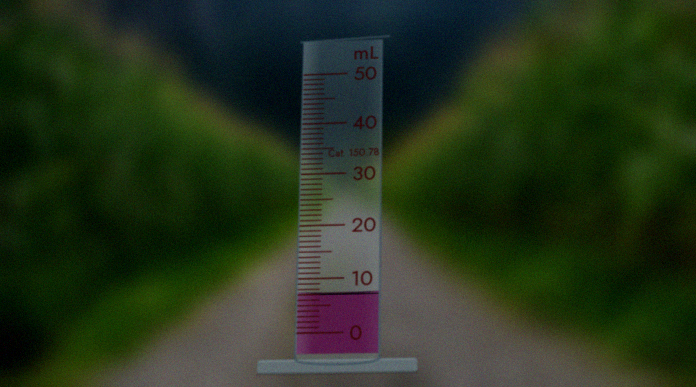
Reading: mL 7
